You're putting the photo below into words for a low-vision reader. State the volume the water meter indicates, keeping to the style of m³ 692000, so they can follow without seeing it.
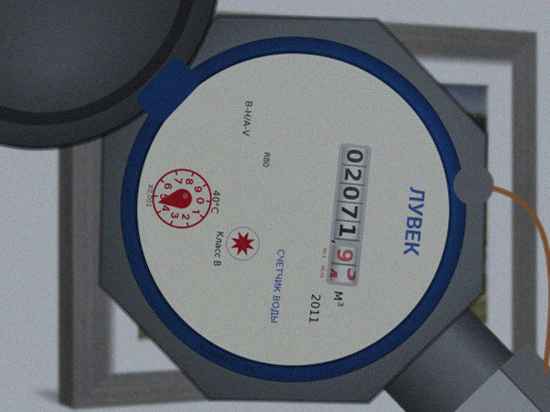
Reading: m³ 2071.934
